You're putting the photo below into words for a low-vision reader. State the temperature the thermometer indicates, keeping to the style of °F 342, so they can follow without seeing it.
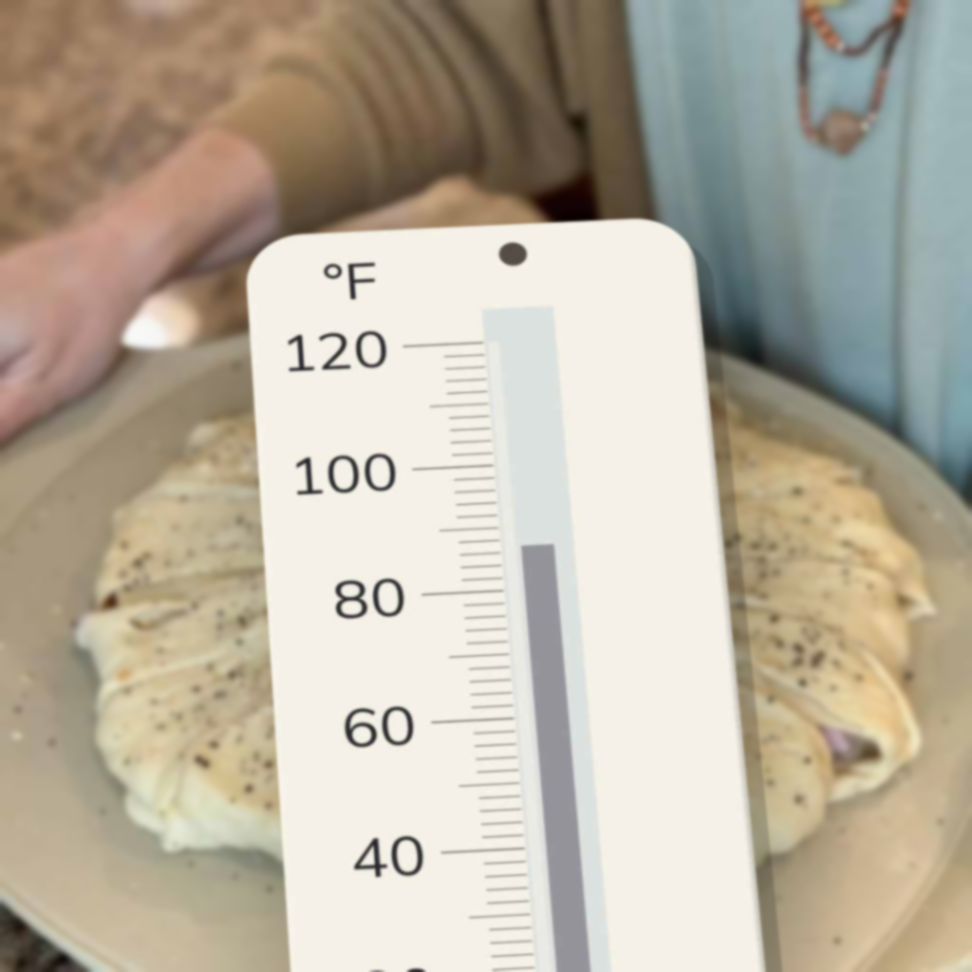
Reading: °F 87
